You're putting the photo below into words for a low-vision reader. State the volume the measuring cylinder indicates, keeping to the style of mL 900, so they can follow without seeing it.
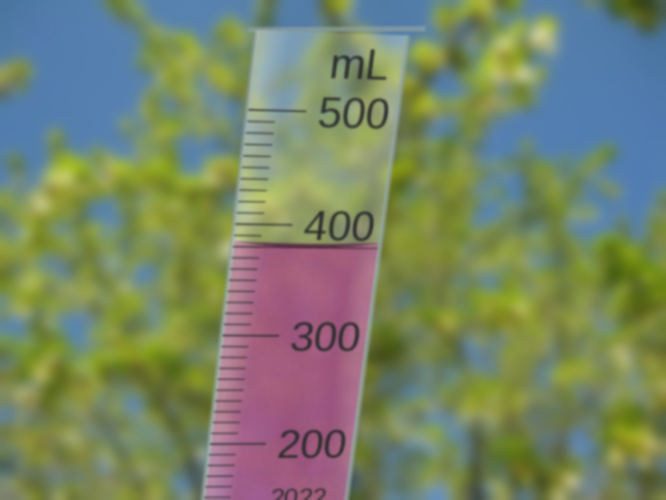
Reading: mL 380
